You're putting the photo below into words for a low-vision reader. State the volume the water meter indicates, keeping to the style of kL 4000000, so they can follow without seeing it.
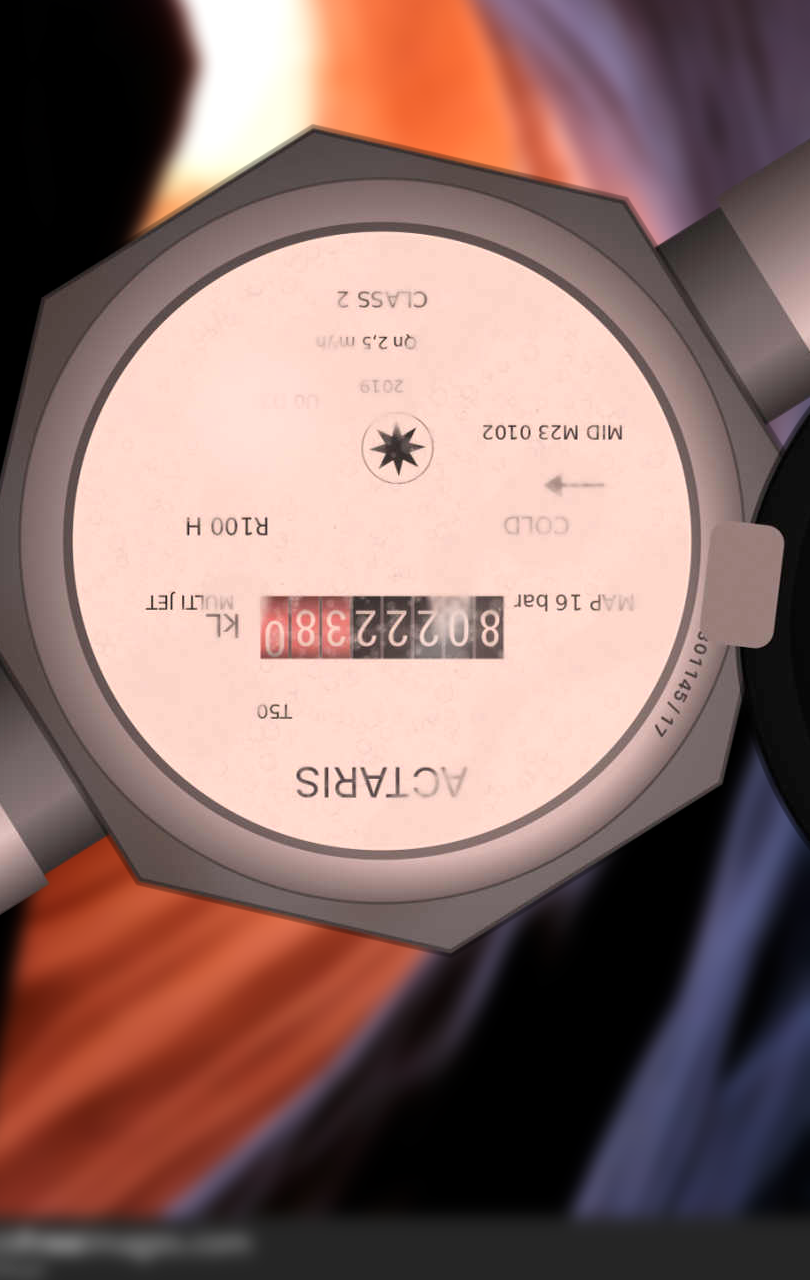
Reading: kL 80222.380
